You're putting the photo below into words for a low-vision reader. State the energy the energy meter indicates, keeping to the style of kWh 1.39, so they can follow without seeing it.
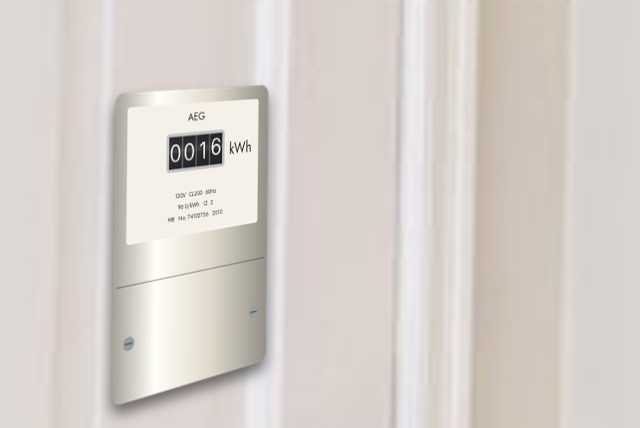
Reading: kWh 16
